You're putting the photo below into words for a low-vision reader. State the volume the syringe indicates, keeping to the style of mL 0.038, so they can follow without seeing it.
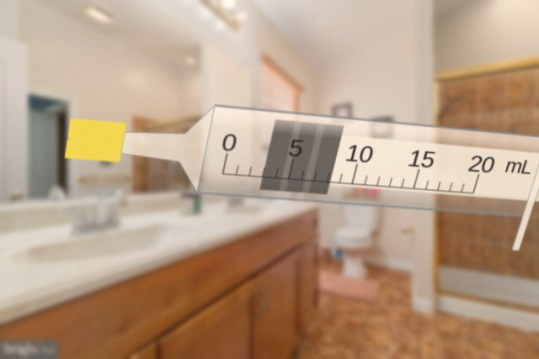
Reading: mL 3
